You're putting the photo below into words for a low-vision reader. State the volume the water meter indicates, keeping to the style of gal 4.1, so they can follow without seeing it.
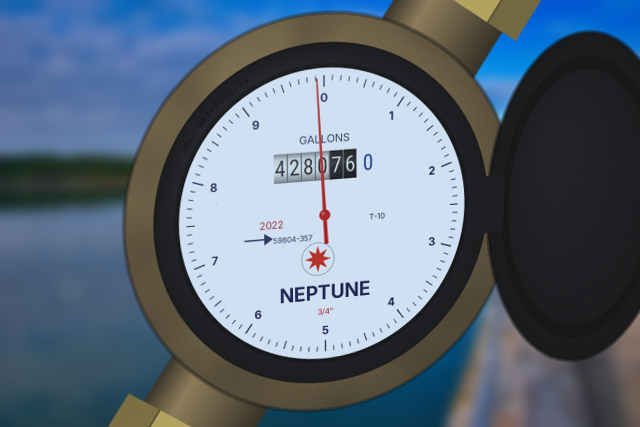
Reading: gal 4280759.9
